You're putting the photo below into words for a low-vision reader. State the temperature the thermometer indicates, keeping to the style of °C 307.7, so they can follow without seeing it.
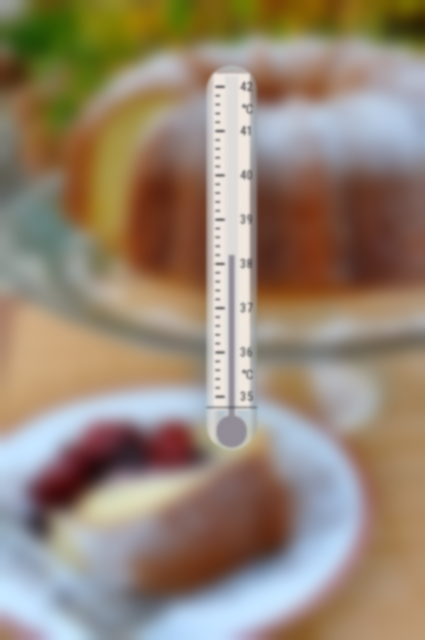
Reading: °C 38.2
